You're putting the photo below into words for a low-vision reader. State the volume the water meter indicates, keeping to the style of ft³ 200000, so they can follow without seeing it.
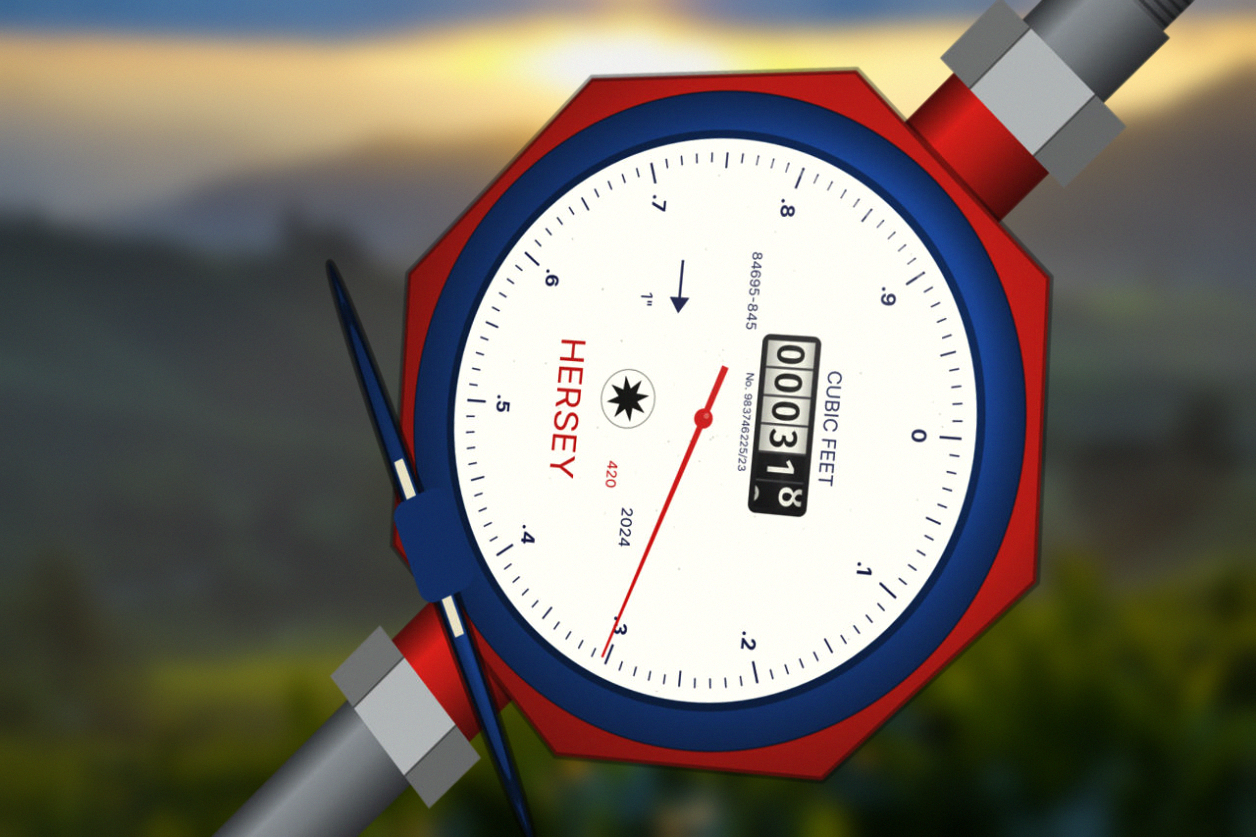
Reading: ft³ 318.30
